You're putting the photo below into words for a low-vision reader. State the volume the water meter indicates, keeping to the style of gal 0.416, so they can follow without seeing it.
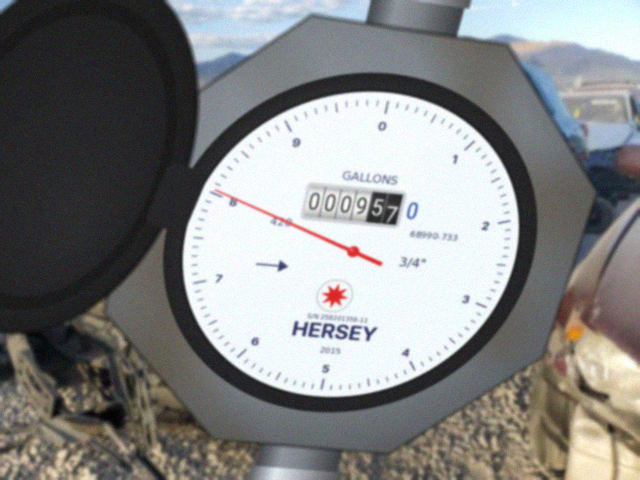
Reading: gal 9568.0
